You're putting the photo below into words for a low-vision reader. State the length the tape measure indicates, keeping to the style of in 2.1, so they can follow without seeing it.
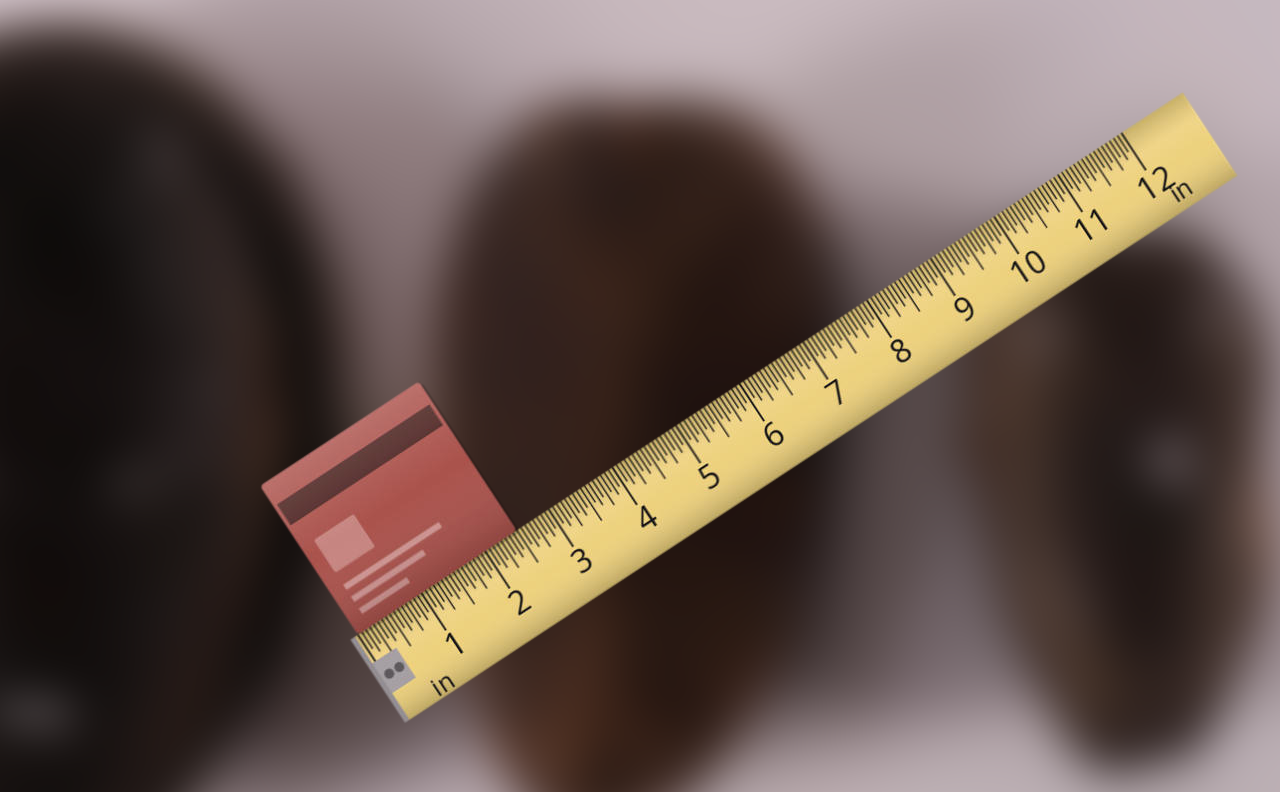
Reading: in 2.5
